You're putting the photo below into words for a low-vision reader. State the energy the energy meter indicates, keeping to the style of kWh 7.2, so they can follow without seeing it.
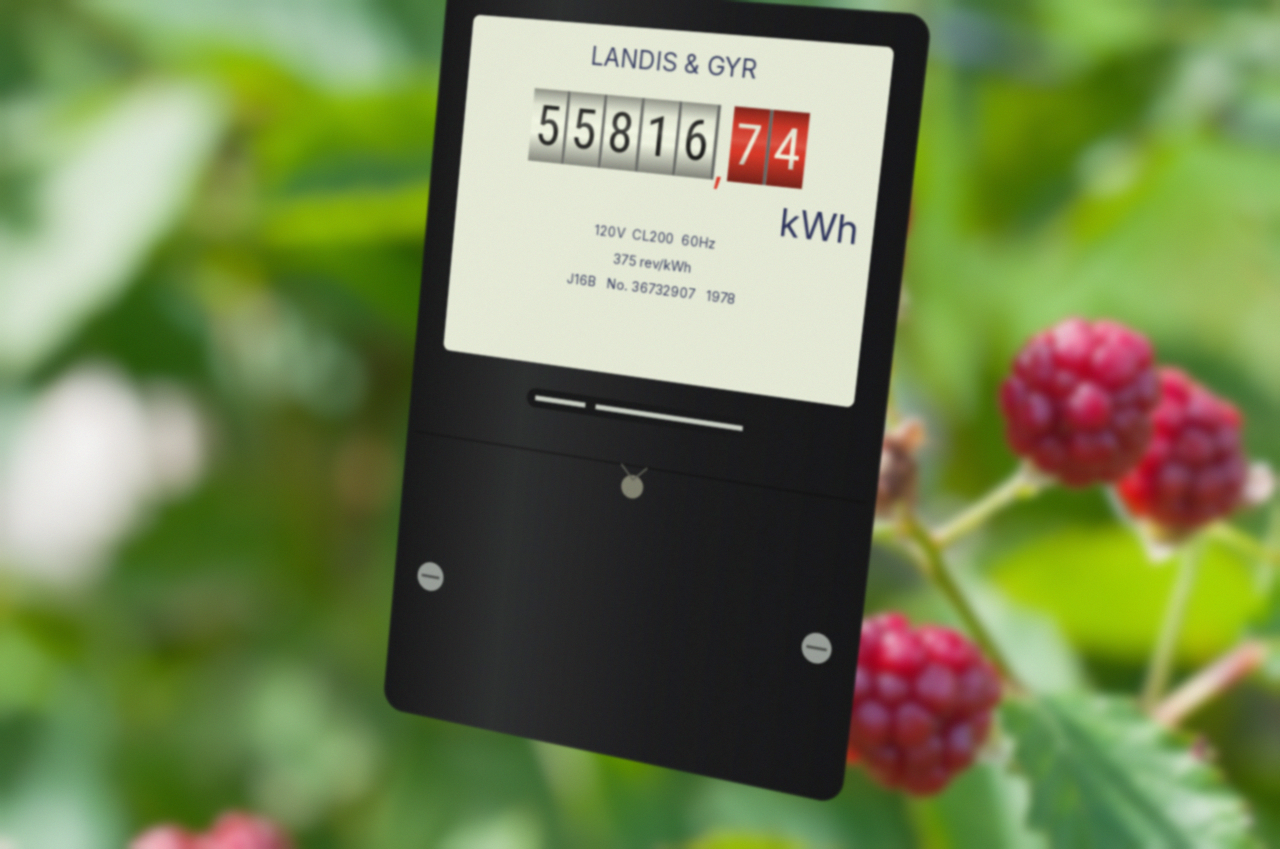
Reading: kWh 55816.74
